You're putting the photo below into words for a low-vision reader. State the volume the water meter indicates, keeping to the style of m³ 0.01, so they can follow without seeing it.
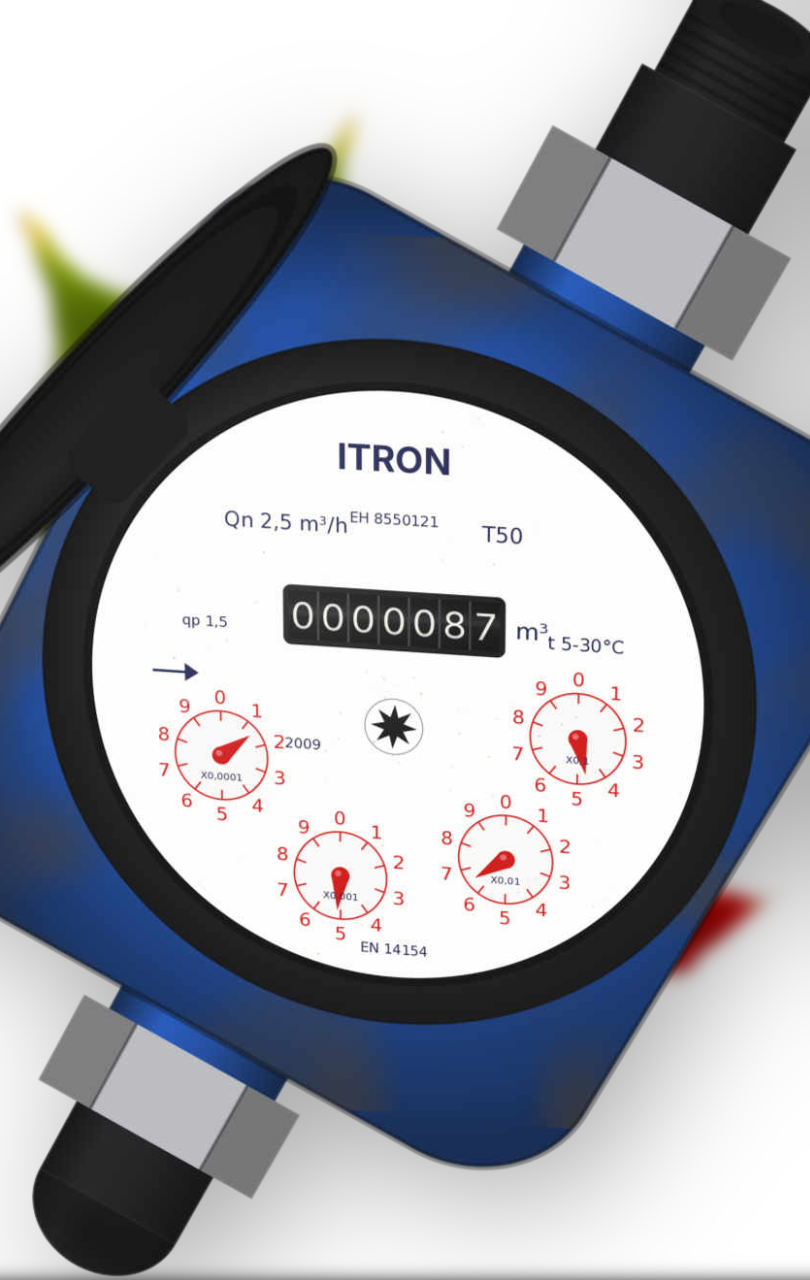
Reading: m³ 87.4651
